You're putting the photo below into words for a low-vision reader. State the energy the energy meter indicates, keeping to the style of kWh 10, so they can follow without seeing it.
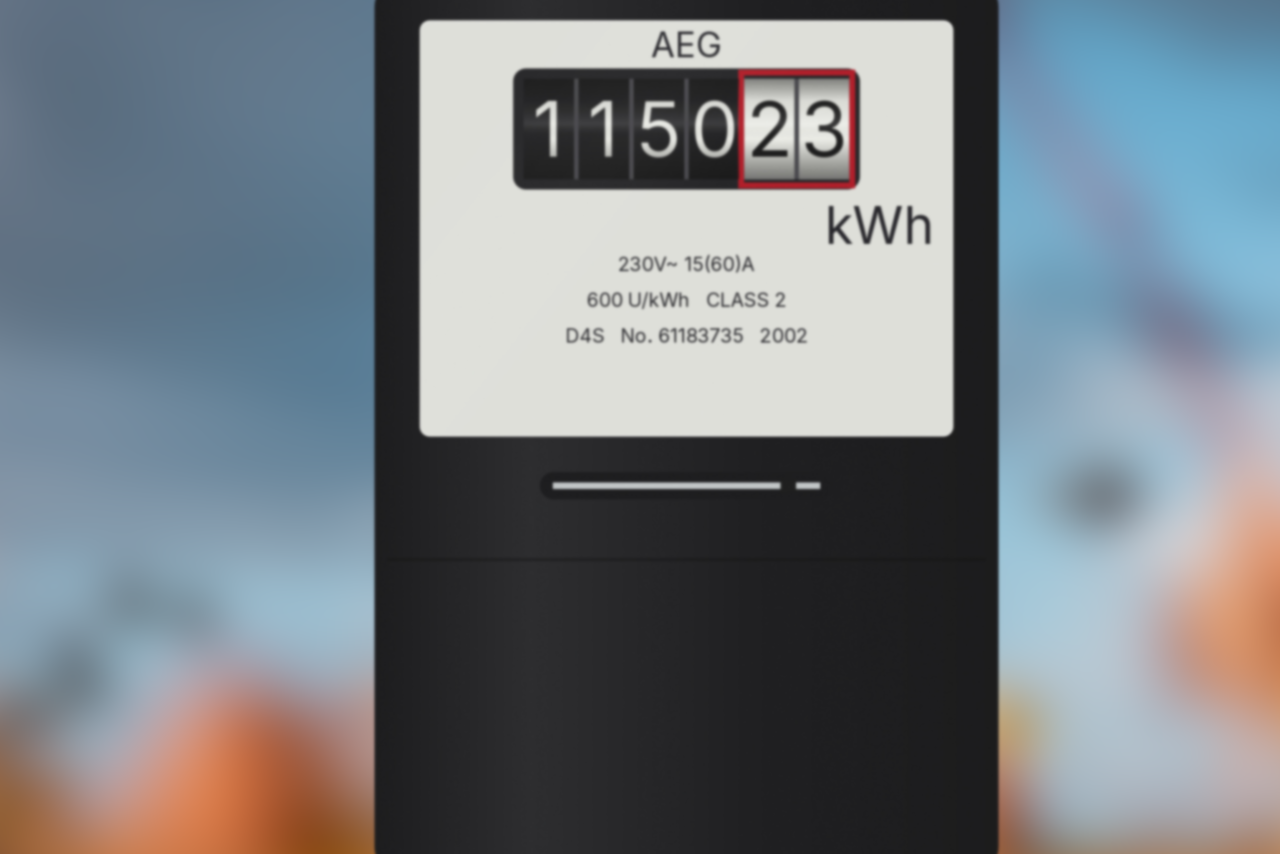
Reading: kWh 1150.23
